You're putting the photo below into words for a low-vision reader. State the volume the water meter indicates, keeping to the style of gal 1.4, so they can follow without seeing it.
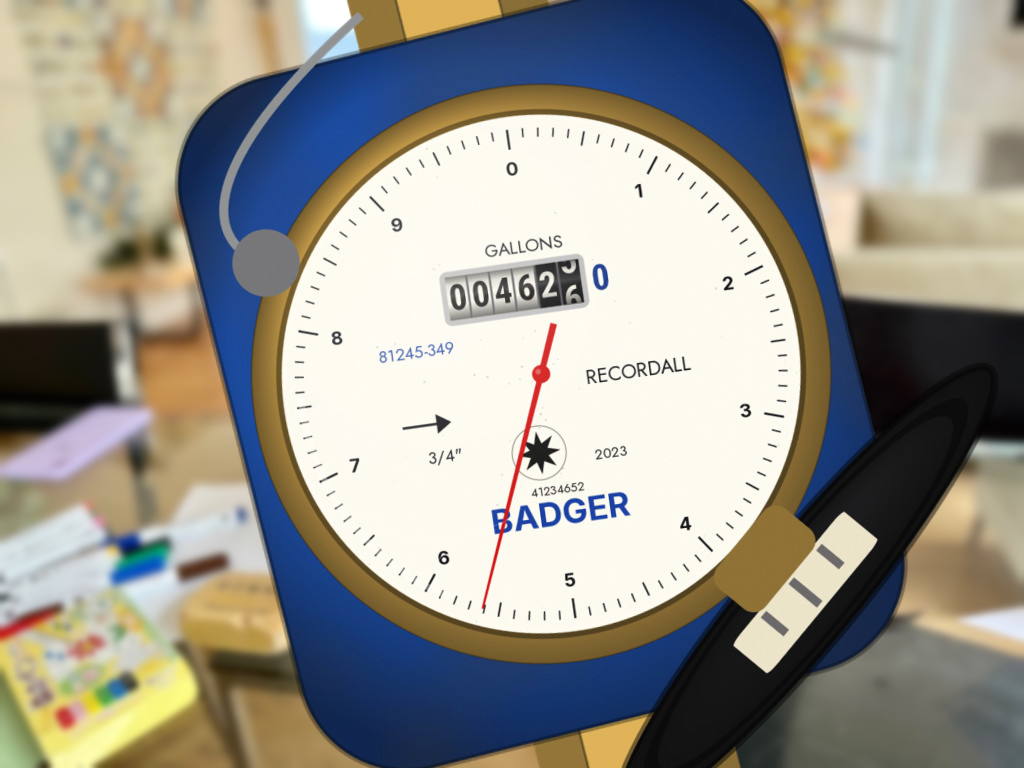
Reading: gal 46255.6
